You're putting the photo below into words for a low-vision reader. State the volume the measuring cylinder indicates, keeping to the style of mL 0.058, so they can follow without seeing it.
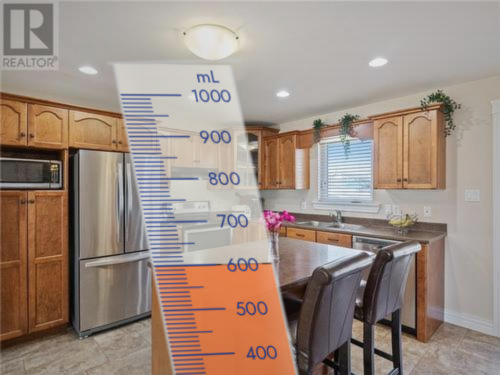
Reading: mL 600
